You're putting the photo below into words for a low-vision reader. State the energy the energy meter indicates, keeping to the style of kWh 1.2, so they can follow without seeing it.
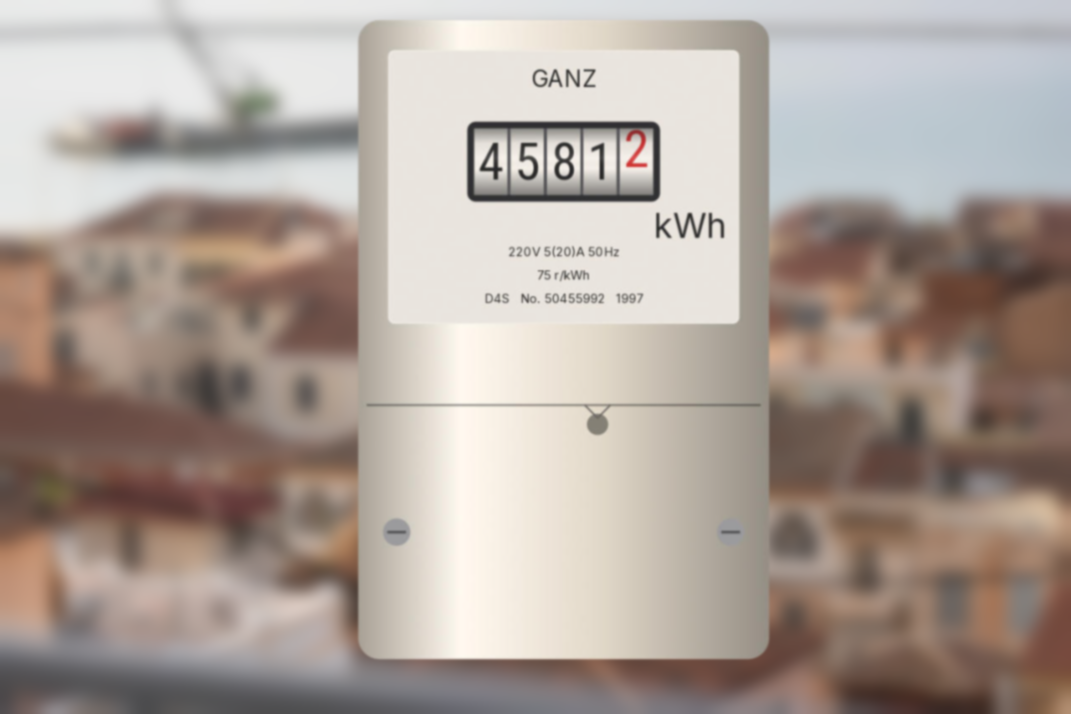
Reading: kWh 4581.2
